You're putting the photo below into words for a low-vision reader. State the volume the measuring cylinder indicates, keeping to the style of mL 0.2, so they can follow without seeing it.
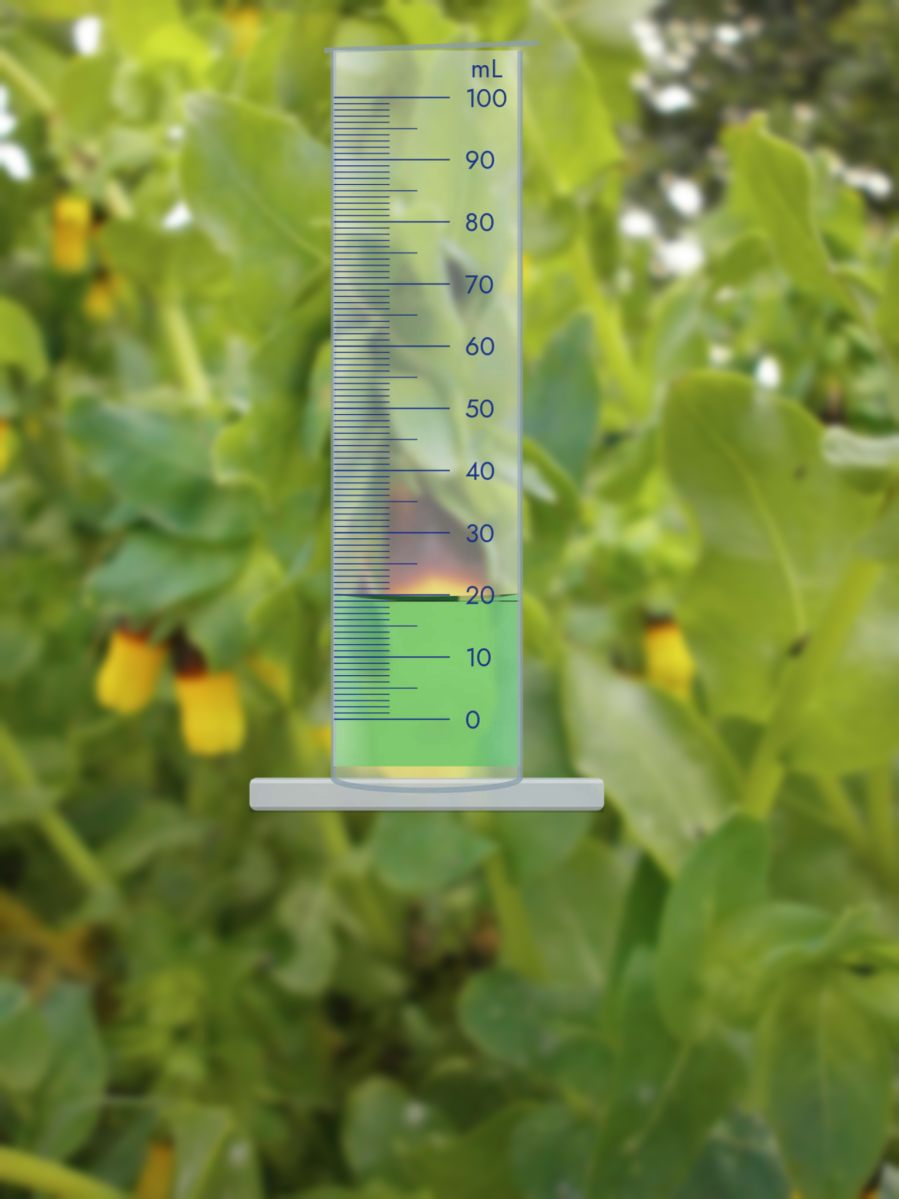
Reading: mL 19
